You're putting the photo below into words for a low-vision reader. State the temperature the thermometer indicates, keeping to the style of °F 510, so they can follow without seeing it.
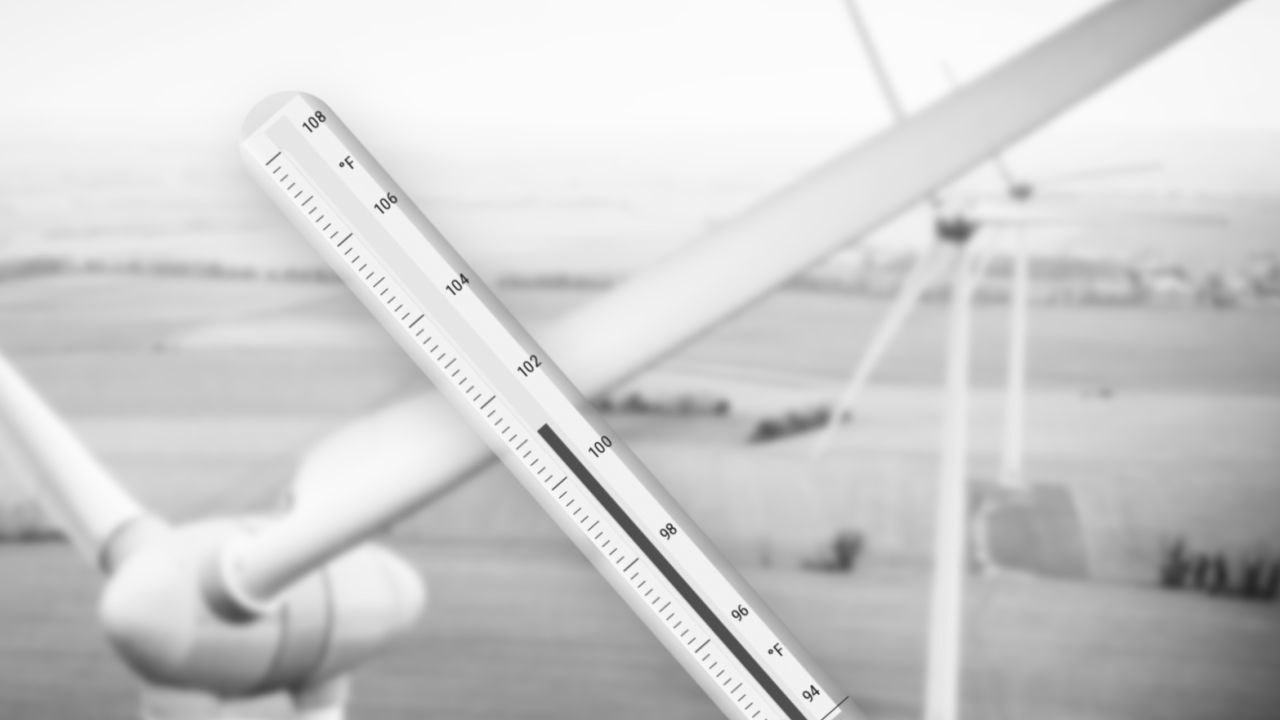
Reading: °F 101
